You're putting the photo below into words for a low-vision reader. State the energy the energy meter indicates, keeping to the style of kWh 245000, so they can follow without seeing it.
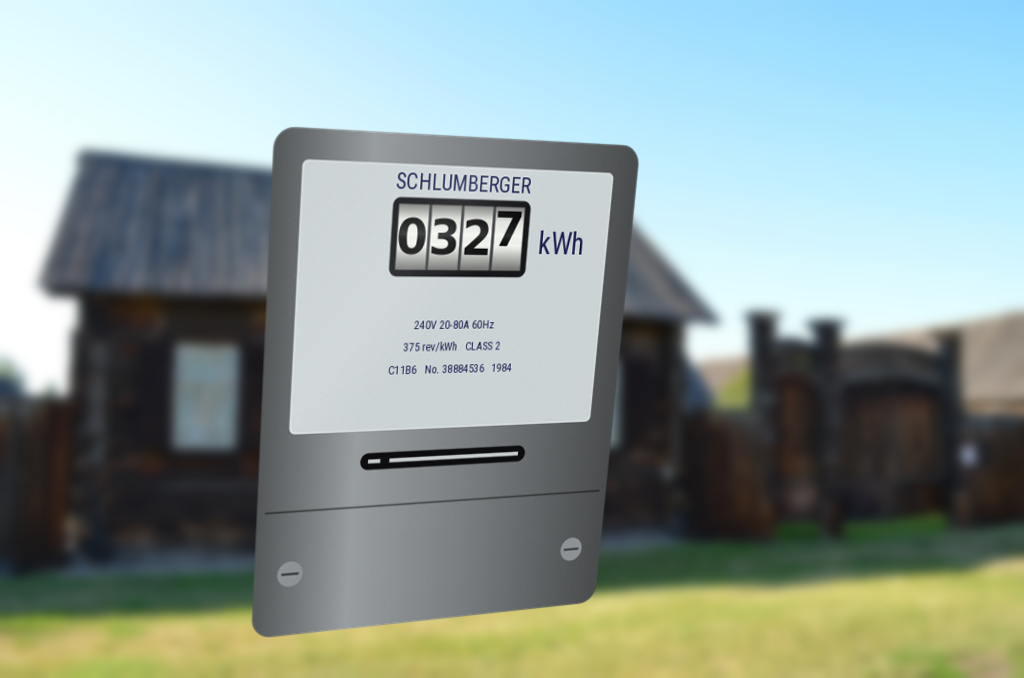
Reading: kWh 327
